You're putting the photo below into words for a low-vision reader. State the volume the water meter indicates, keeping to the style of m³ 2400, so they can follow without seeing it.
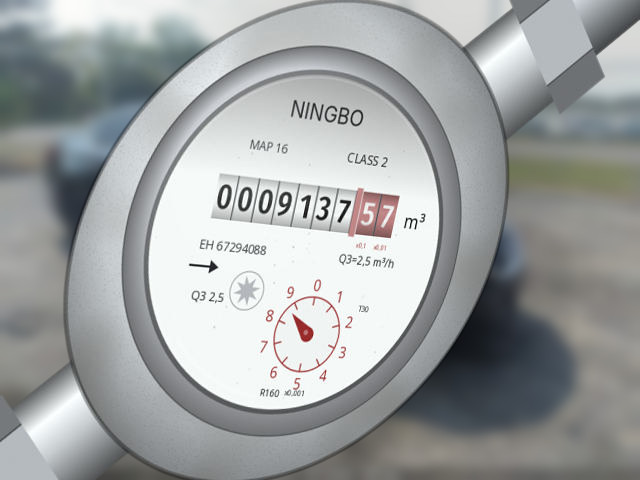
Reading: m³ 9137.578
